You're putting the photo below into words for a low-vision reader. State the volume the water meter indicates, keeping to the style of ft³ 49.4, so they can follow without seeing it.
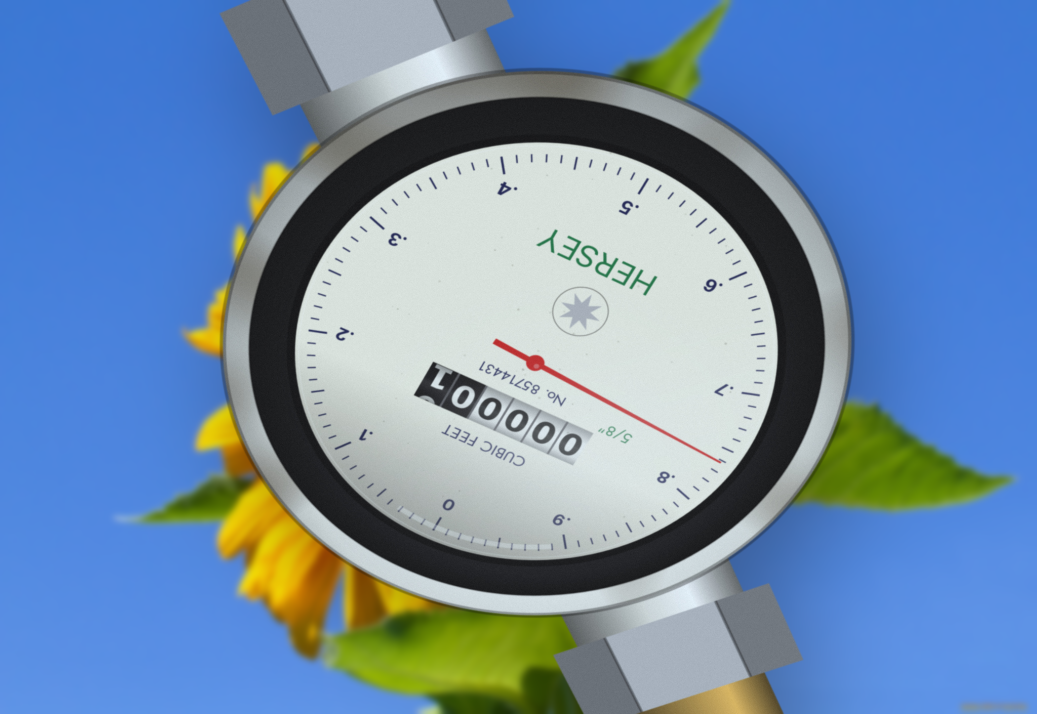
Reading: ft³ 0.76
